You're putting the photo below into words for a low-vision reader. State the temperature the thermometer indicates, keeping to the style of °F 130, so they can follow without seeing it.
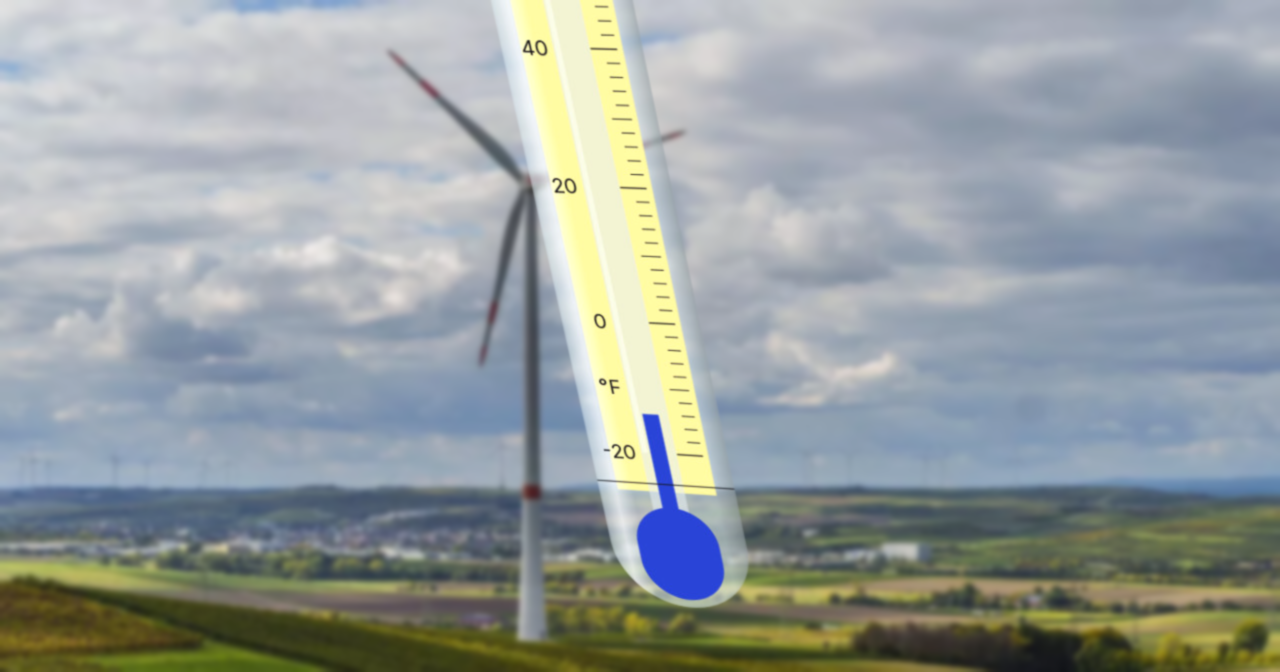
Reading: °F -14
